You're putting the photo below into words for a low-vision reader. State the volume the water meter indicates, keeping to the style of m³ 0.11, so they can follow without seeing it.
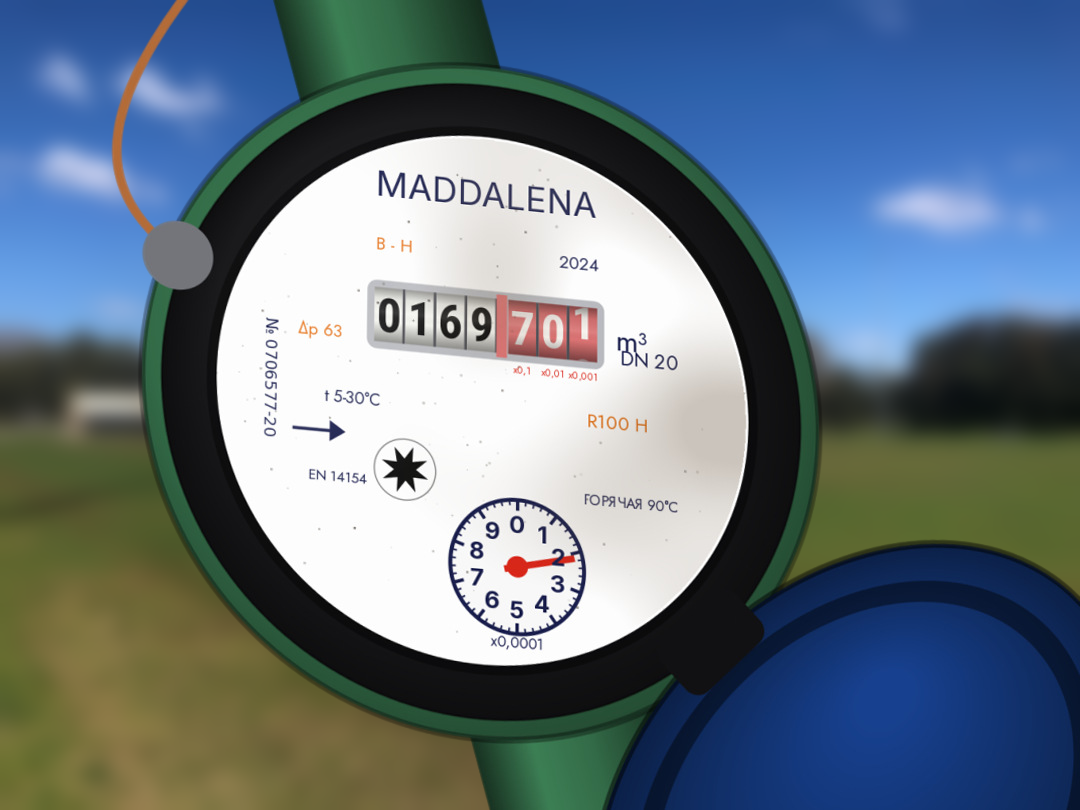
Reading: m³ 169.7012
